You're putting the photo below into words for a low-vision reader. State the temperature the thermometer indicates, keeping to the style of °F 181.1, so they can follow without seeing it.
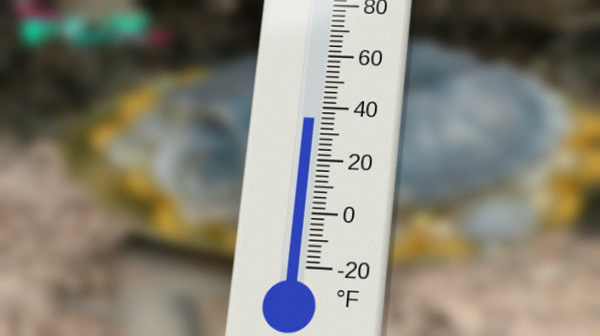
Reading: °F 36
